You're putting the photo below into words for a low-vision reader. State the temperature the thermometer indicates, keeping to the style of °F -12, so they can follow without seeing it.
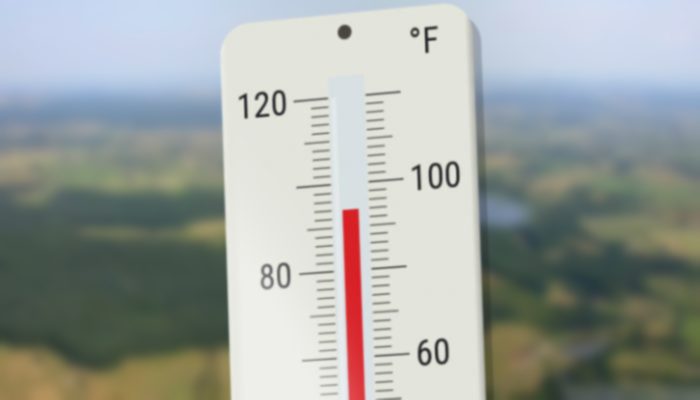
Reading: °F 94
